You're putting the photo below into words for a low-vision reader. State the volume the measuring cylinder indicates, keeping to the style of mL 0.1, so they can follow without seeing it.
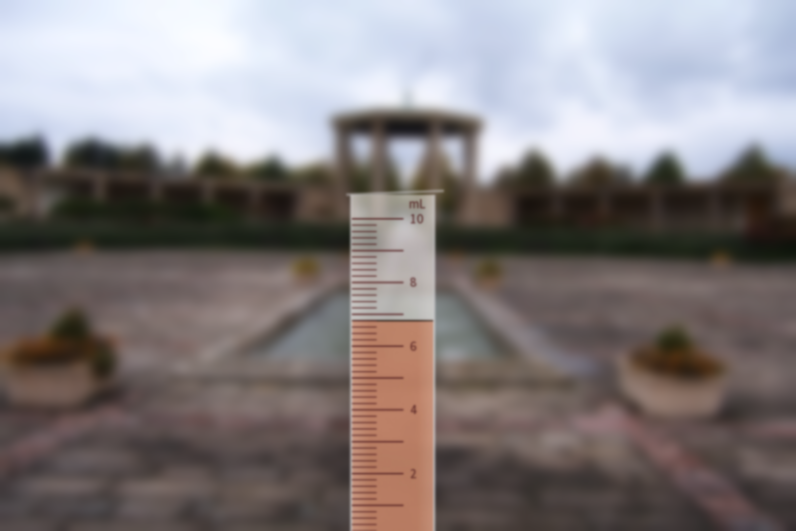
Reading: mL 6.8
